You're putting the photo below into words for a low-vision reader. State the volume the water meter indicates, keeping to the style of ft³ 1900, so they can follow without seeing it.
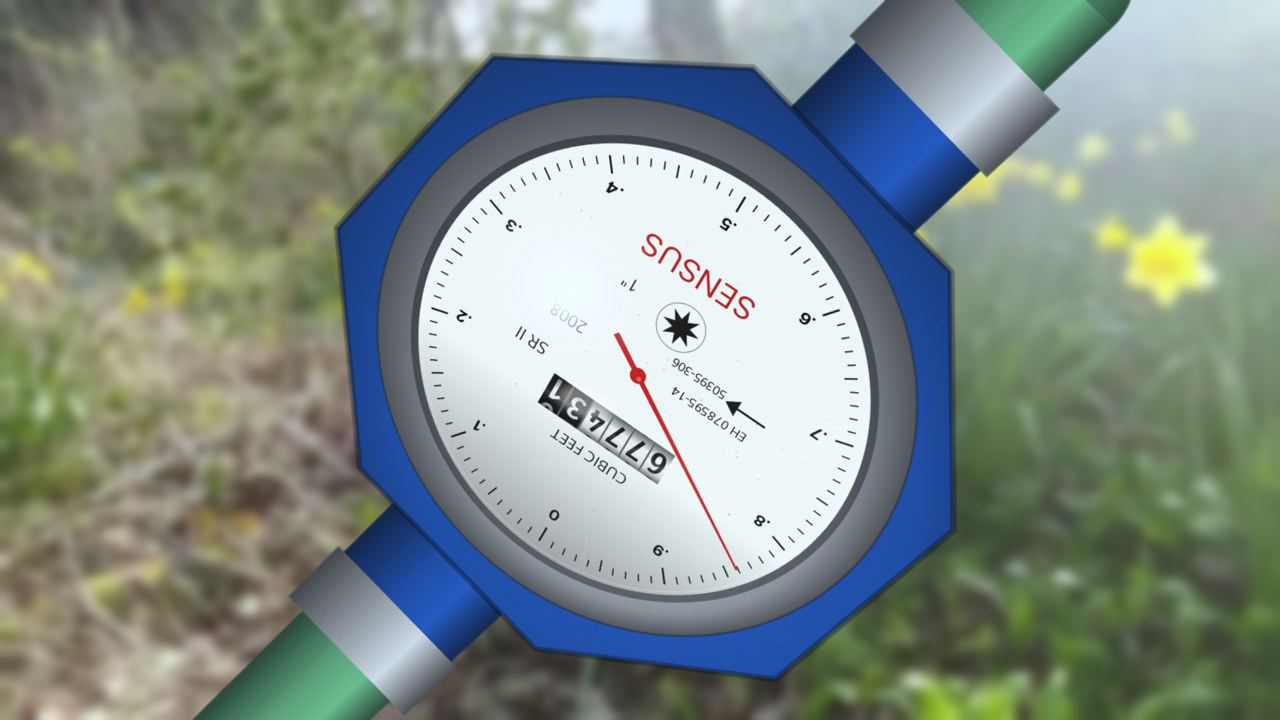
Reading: ft³ 677430.84
